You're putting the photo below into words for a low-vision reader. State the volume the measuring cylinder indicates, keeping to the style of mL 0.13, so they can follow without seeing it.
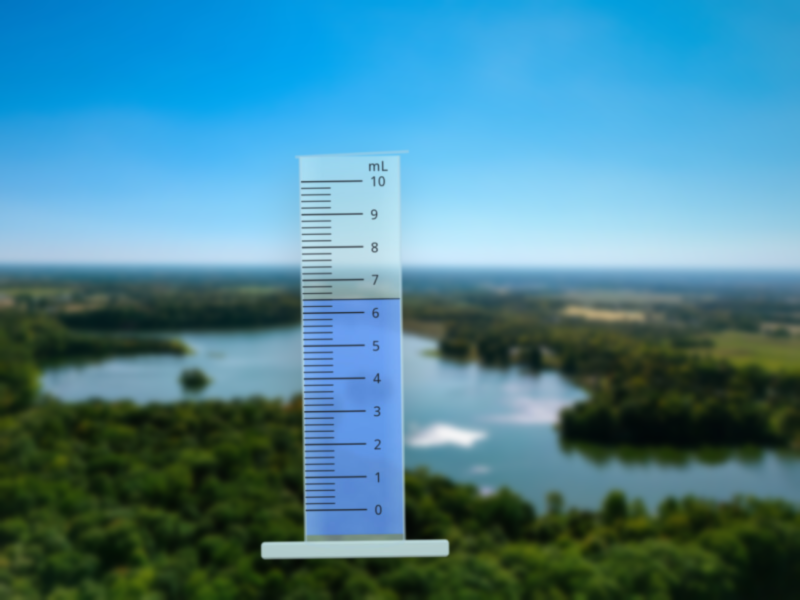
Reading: mL 6.4
